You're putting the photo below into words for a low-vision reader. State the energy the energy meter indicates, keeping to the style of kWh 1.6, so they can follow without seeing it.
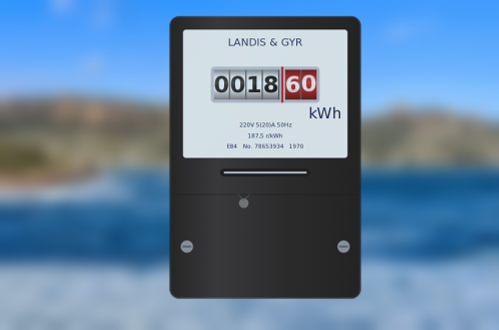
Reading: kWh 18.60
